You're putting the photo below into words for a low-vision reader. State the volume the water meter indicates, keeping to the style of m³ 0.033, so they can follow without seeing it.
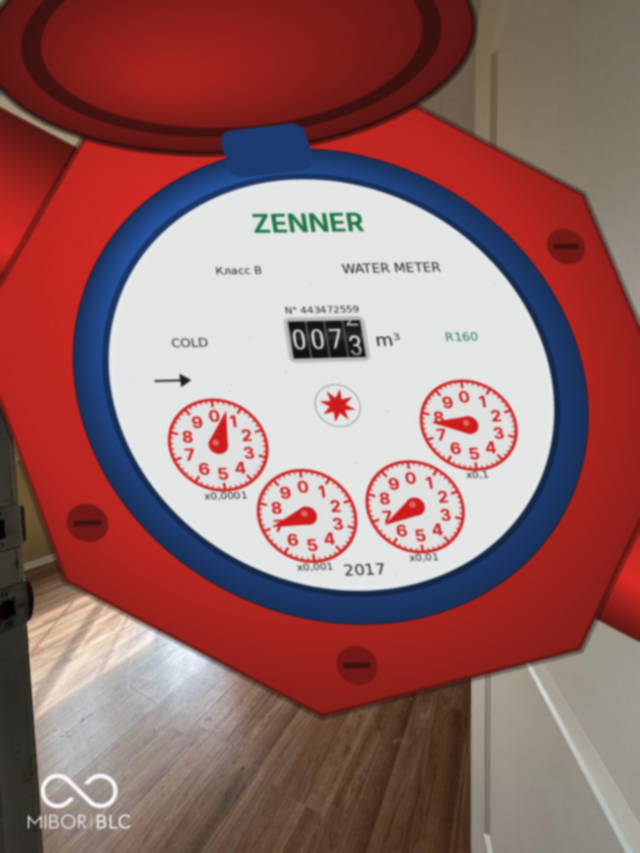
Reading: m³ 72.7670
